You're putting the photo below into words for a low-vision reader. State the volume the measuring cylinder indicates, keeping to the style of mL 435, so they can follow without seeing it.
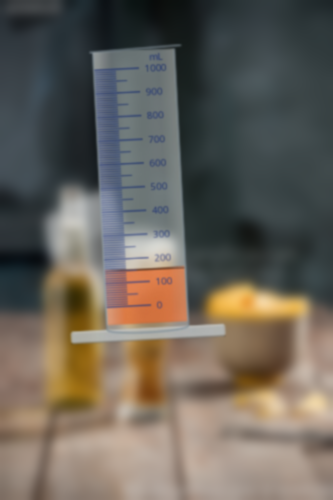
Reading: mL 150
